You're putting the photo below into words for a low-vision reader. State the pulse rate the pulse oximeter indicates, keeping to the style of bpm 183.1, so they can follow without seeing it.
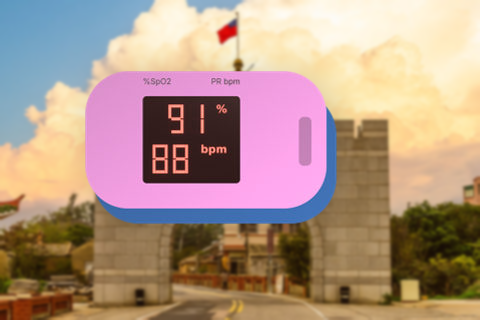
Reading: bpm 88
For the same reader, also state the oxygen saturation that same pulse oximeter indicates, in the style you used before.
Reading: % 91
